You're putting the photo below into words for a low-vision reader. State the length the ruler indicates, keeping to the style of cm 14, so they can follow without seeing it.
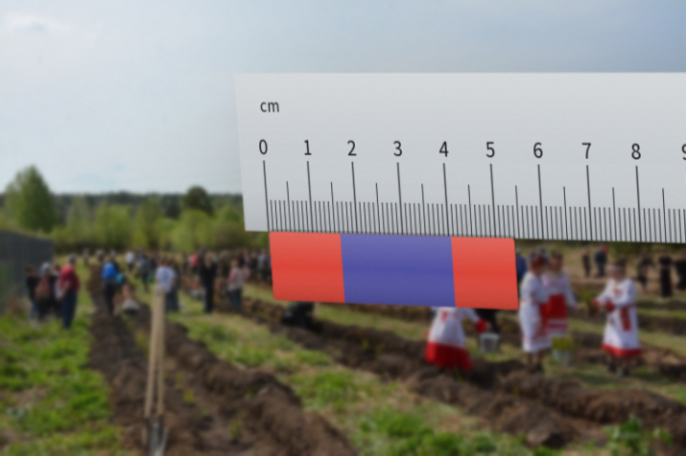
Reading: cm 5.4
